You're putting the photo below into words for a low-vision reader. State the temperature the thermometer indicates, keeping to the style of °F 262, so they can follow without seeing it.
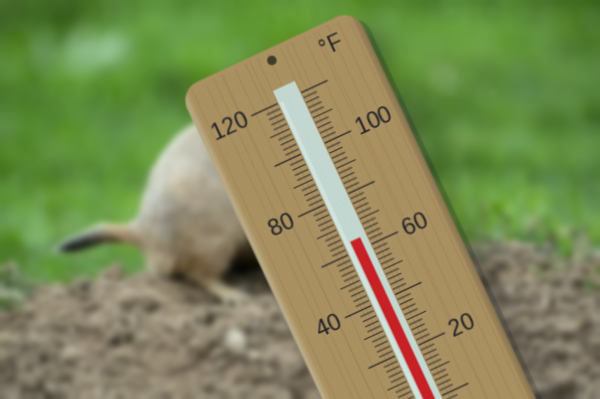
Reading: °F 64
